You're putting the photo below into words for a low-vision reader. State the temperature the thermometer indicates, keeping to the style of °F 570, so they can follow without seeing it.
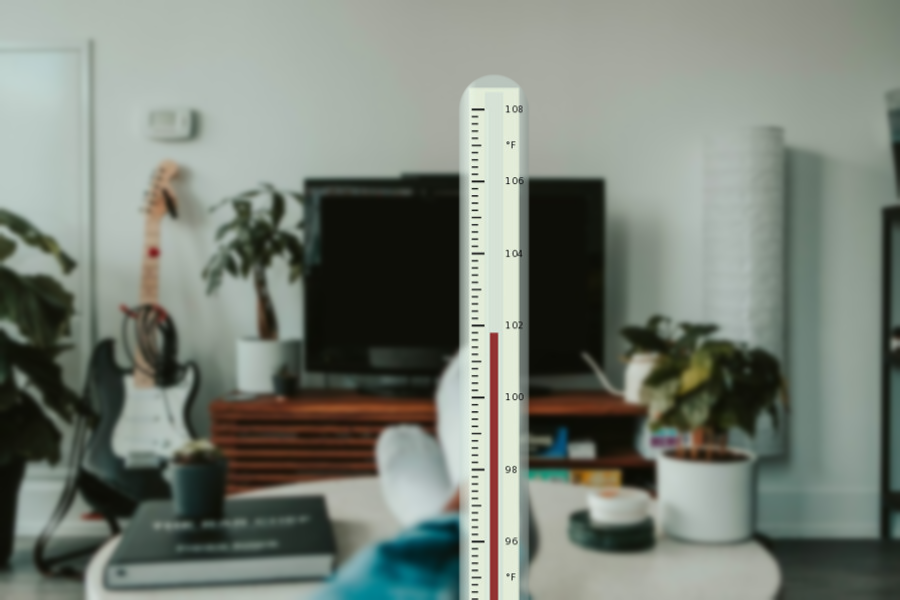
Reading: °F 101.8
